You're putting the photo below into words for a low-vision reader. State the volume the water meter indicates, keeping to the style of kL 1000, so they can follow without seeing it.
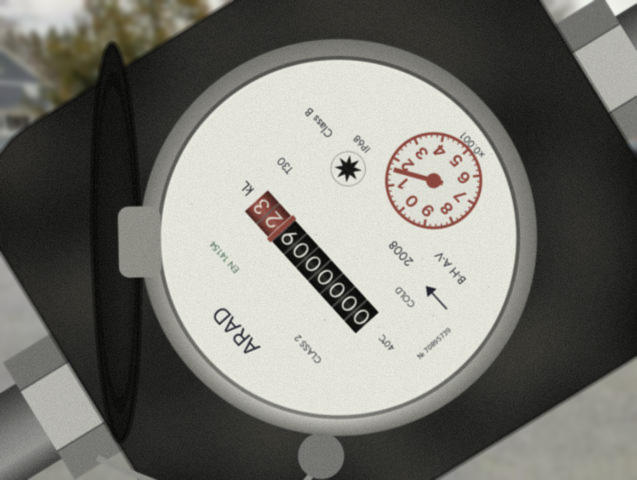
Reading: kL 9.231
